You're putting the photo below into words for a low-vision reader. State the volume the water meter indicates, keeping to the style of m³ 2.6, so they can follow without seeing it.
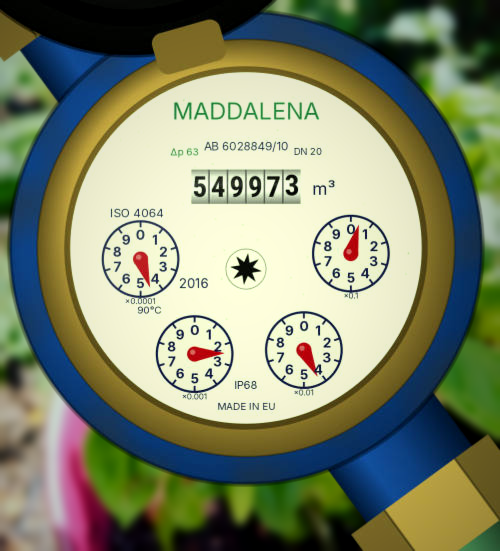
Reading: m³ 549973.0424
